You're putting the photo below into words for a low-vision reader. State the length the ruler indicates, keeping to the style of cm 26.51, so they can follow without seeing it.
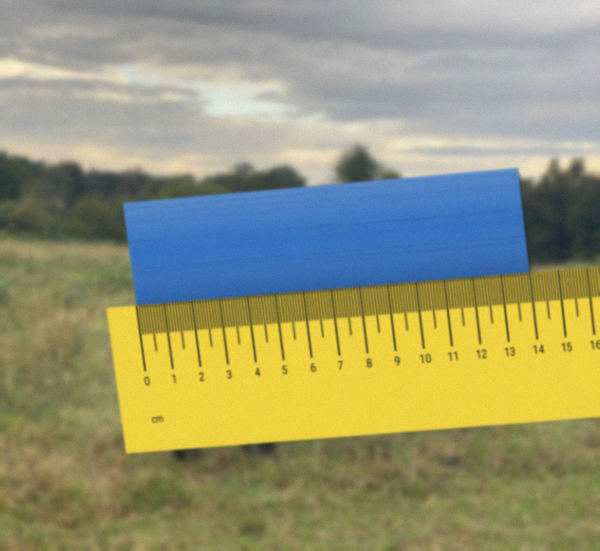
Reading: cm 14
